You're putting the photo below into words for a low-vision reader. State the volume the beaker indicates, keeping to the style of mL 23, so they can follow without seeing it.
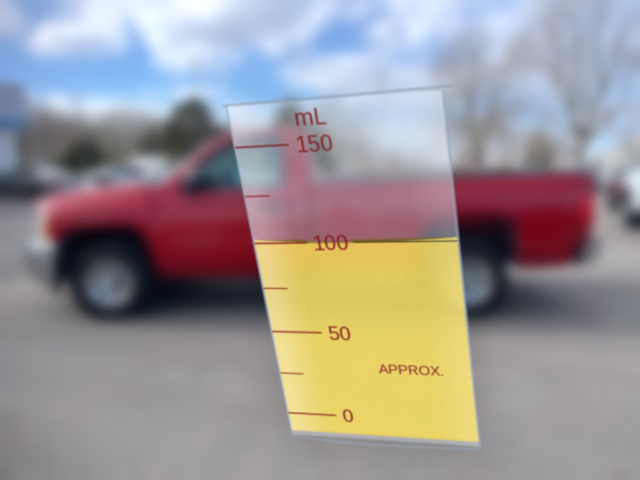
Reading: mL 100
